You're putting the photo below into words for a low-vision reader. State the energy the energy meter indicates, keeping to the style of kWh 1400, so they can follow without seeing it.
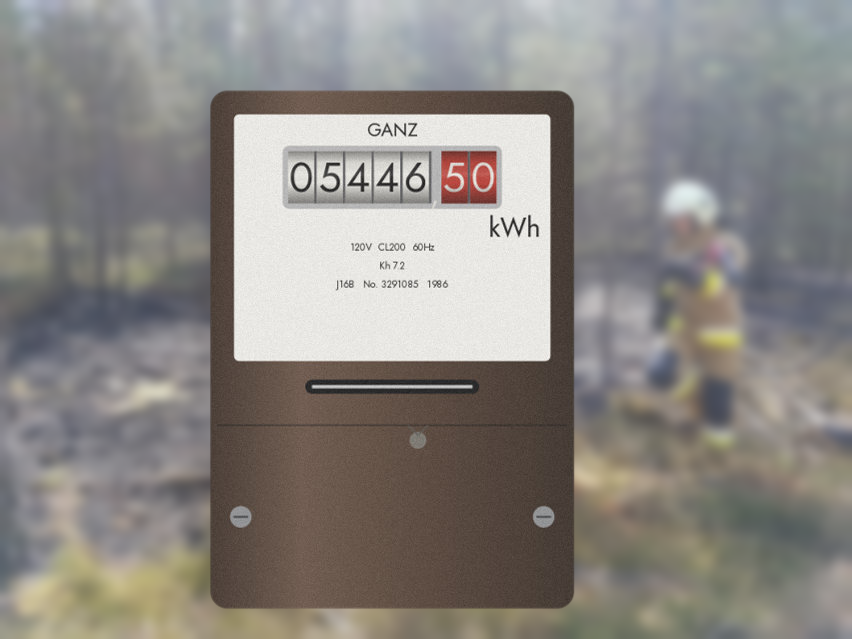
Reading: kWh 5446.50
